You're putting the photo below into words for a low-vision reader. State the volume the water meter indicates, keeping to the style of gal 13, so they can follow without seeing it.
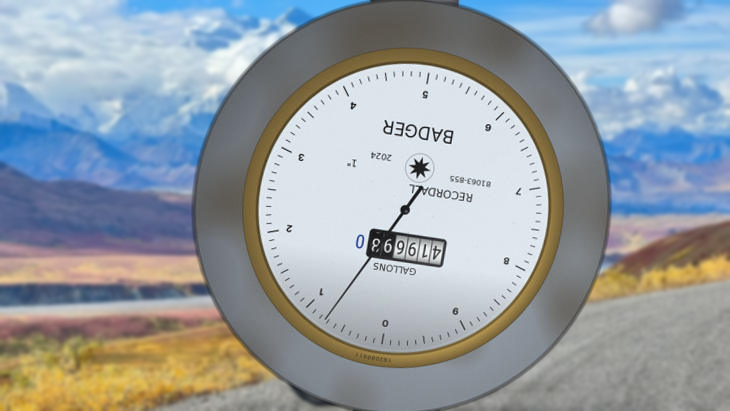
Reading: gal 4196980.7
